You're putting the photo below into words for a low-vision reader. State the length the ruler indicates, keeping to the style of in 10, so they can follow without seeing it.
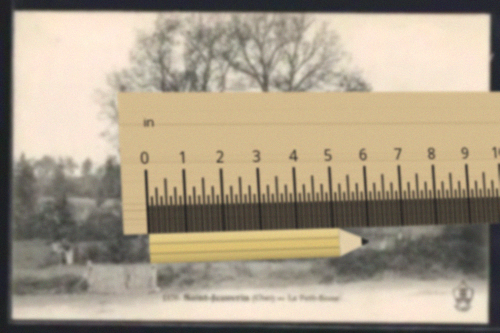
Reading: in 6
